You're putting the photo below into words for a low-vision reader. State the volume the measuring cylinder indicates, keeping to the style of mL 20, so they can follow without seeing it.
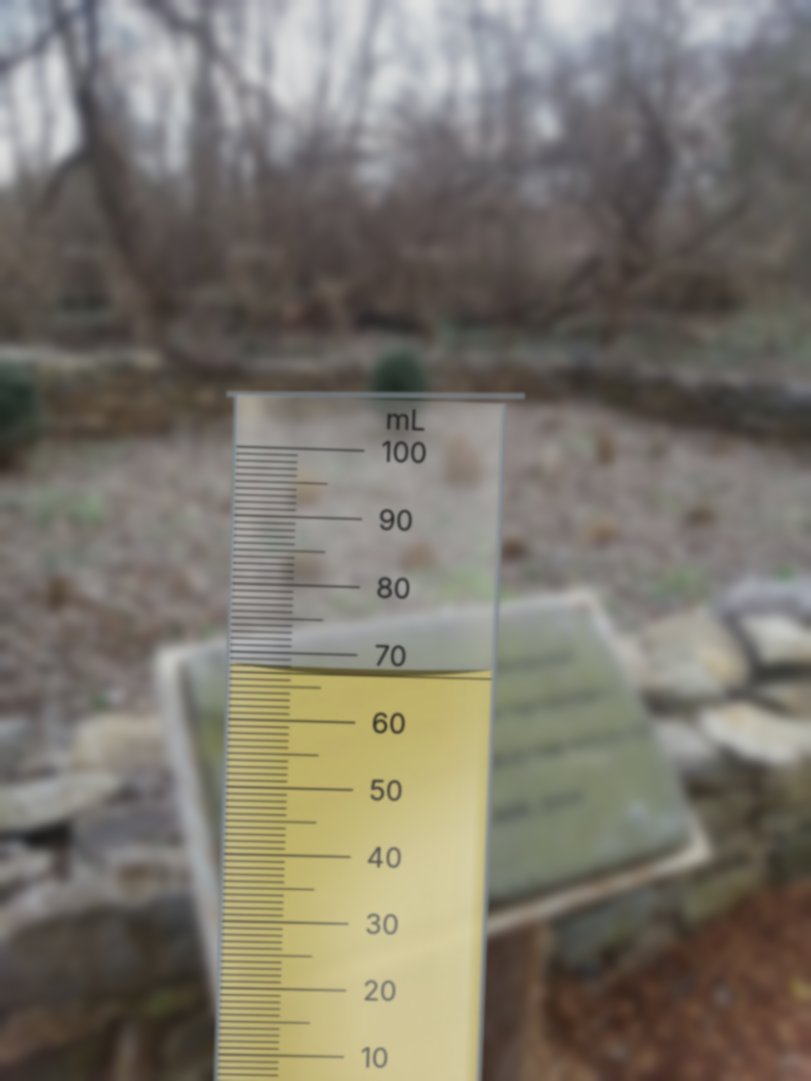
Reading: mL 67
